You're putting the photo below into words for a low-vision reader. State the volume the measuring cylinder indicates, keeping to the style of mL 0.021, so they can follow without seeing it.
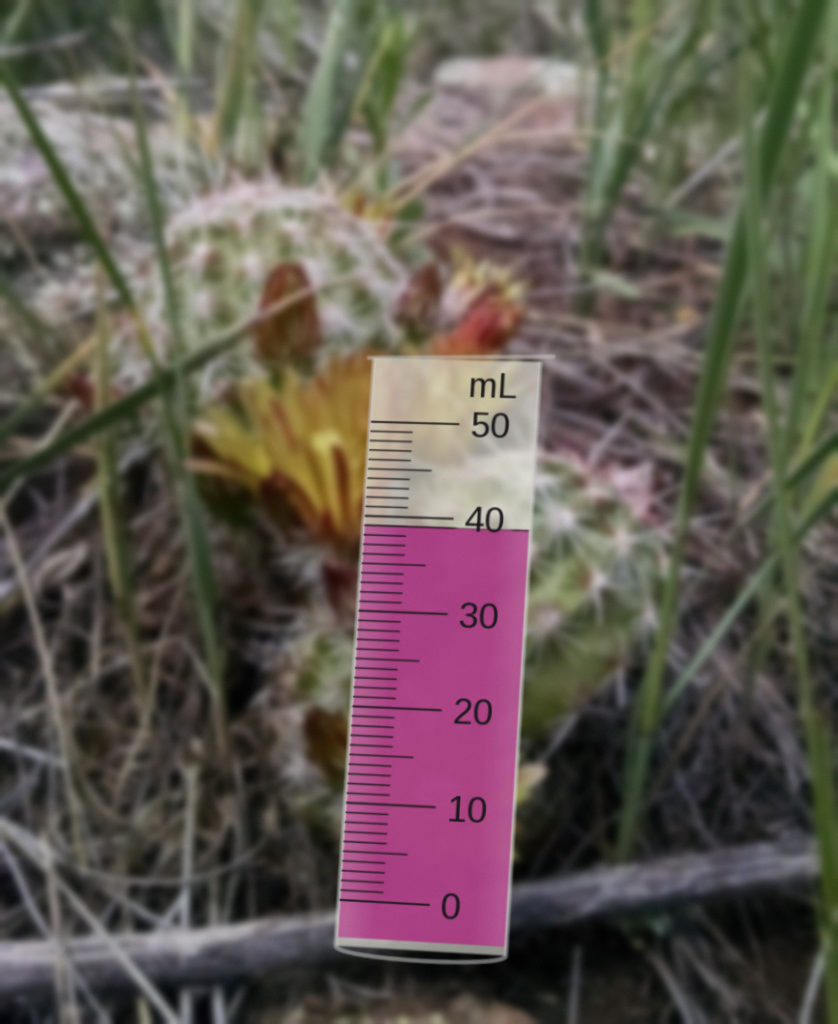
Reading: mL 39
